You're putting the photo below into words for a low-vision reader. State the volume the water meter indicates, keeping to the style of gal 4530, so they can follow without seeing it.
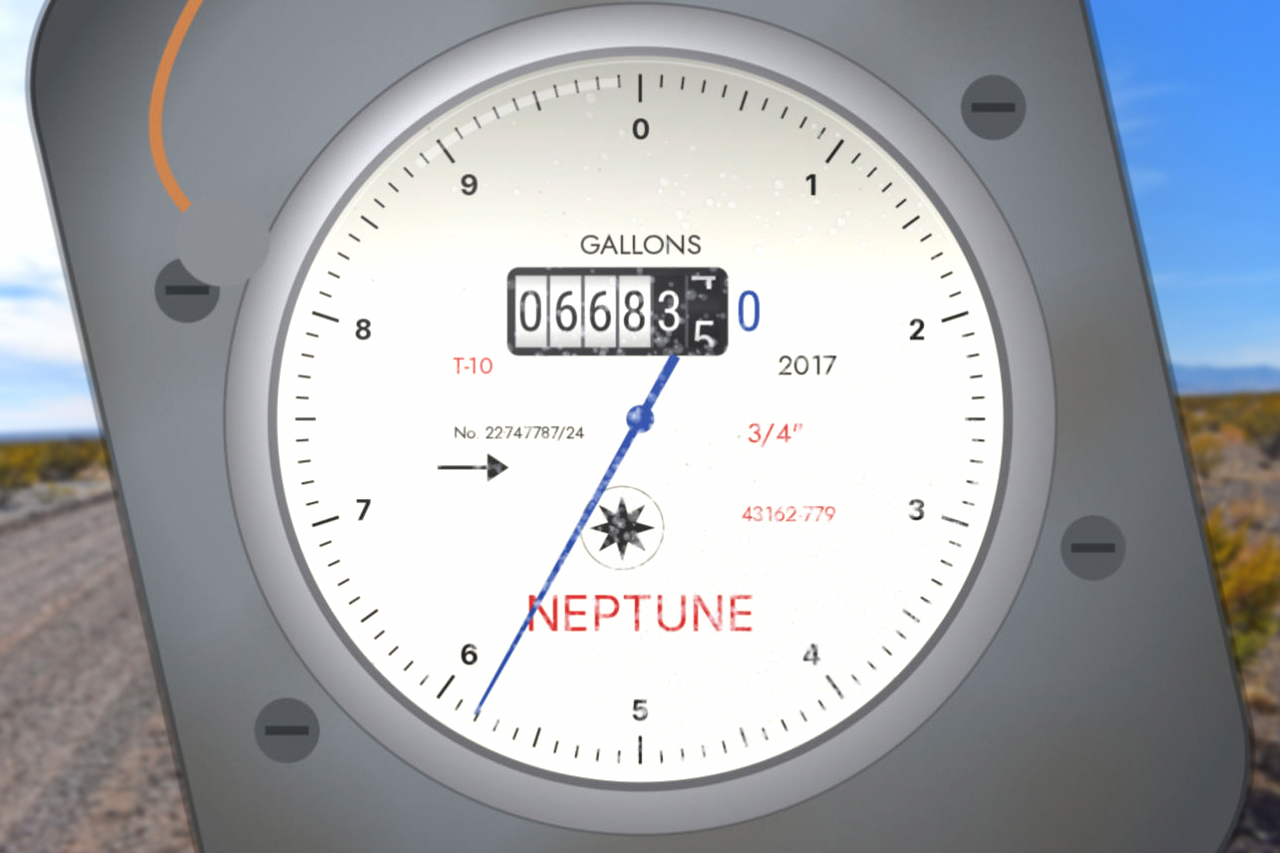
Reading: gal 668345.8
